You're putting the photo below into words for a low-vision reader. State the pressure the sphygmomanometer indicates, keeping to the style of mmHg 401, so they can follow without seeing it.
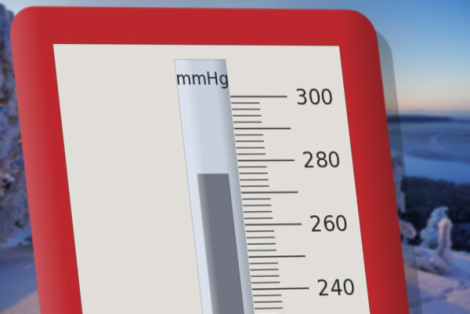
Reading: mmHg 276
